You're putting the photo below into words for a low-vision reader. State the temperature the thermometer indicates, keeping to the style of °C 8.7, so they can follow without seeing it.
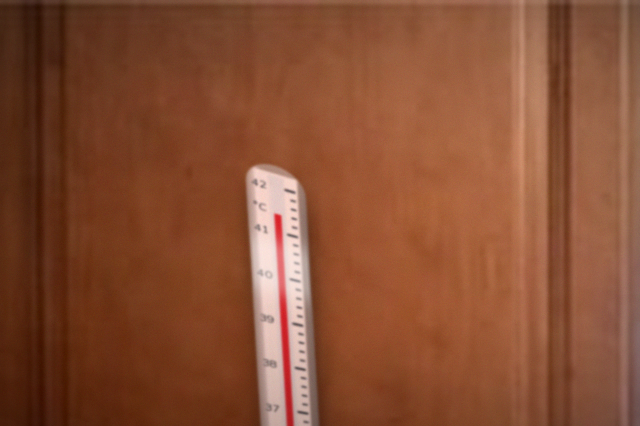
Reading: °C 41.4
